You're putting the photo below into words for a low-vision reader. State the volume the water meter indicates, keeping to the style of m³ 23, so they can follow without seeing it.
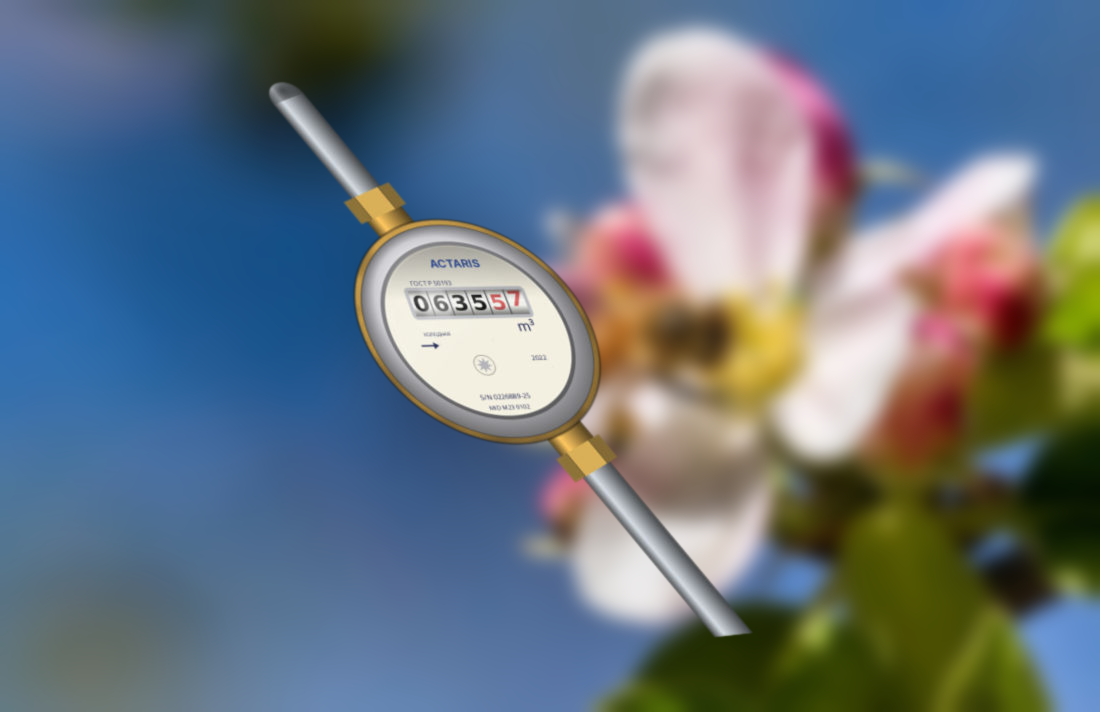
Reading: m³ 635.57
